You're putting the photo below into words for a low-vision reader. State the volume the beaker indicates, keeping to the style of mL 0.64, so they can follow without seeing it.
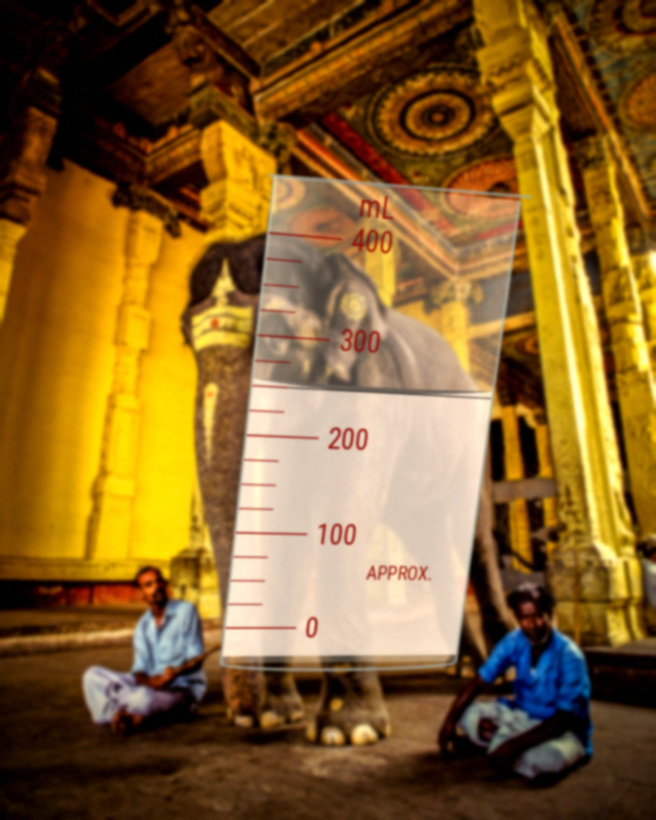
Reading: mL 250
